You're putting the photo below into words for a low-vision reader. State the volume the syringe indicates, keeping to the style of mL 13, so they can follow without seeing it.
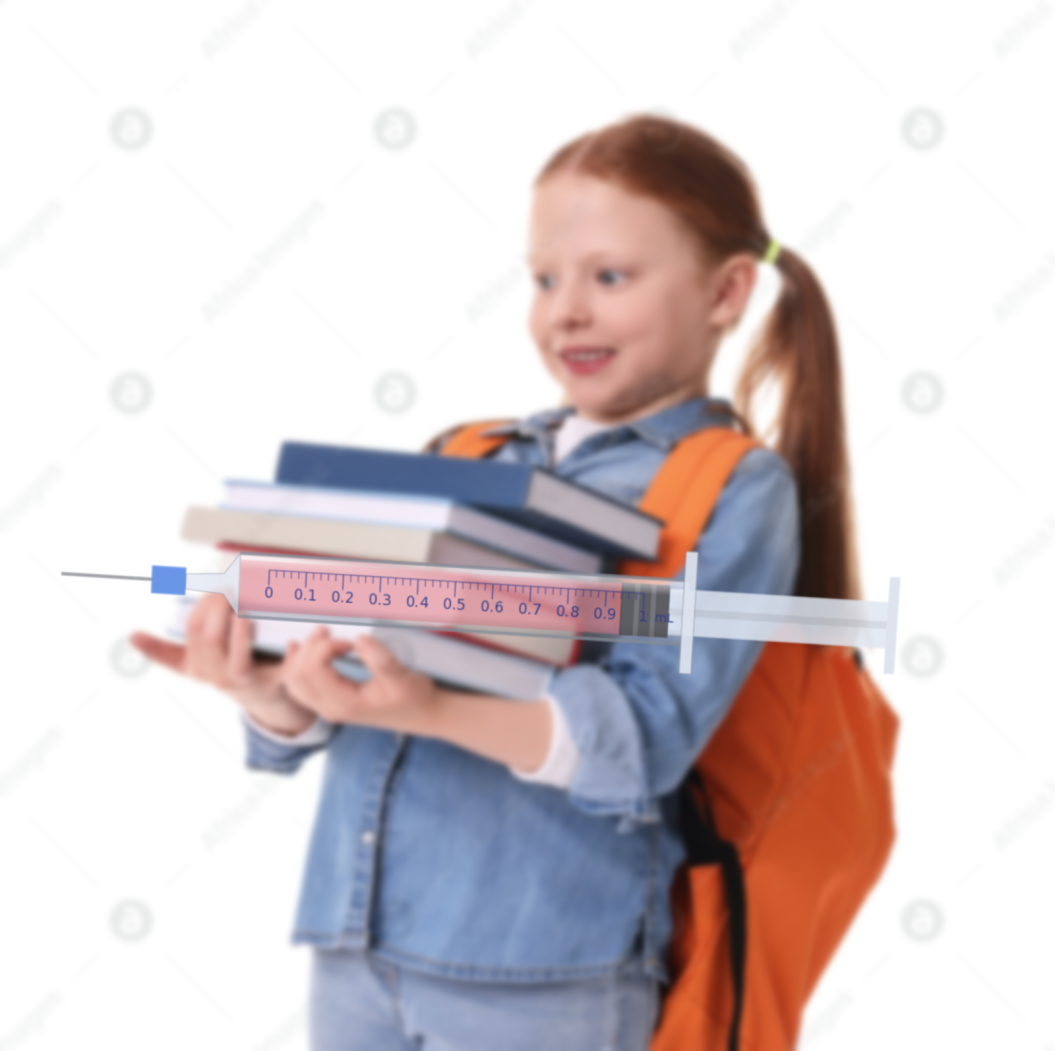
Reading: mL 0.94
